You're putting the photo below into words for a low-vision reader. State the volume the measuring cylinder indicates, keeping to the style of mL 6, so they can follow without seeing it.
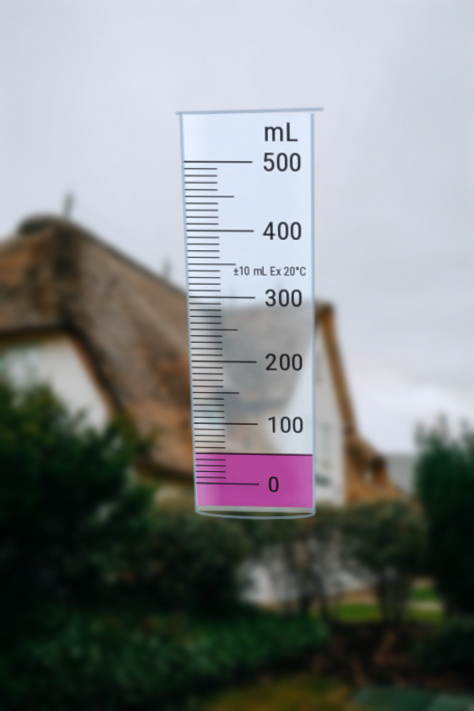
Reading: mL 50
